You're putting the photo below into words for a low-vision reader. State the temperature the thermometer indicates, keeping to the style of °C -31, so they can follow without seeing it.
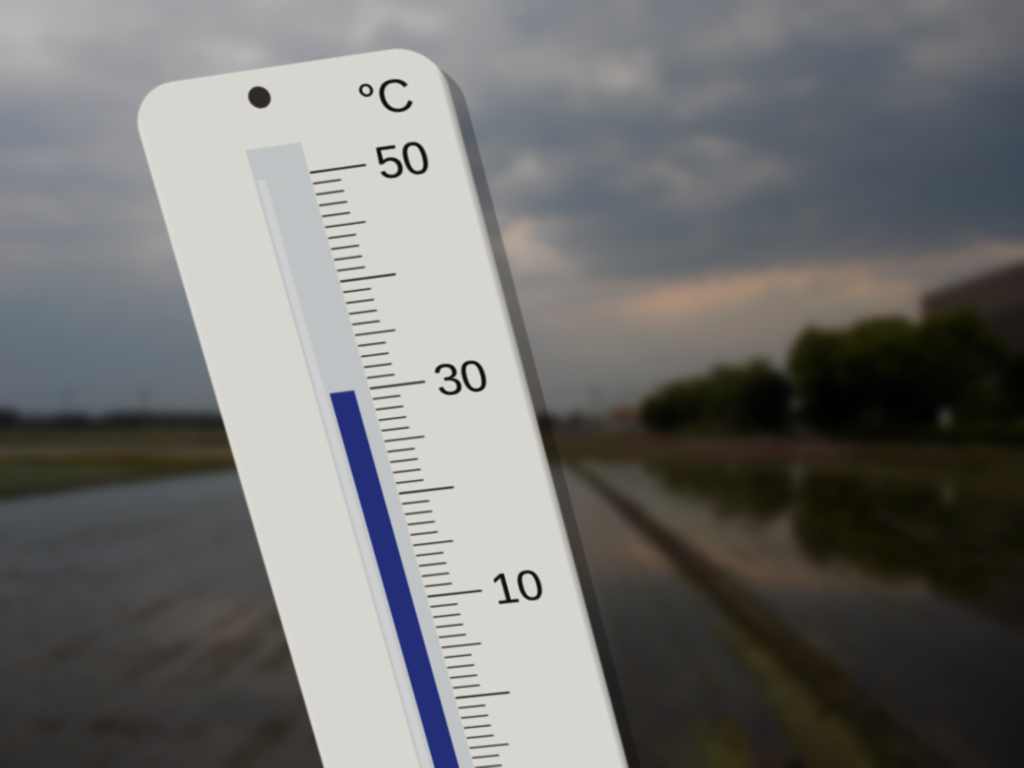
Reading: °C 30
